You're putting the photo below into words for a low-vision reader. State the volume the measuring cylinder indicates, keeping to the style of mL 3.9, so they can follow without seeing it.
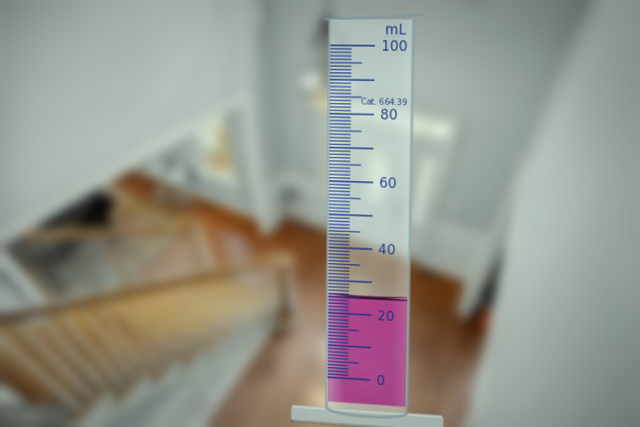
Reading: mL 25
